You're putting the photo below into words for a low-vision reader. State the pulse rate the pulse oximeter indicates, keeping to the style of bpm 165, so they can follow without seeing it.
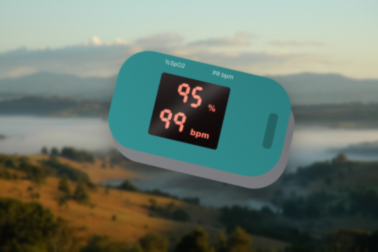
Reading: bpm 99
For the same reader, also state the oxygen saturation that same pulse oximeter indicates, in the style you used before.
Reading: % 95
